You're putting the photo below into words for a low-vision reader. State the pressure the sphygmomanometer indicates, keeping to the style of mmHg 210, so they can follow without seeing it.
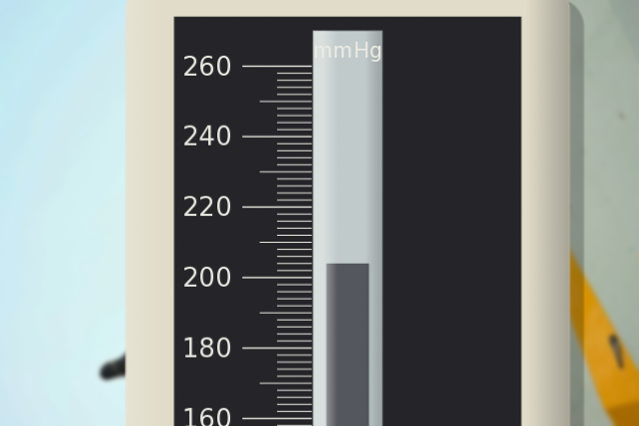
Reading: mmHg 204
